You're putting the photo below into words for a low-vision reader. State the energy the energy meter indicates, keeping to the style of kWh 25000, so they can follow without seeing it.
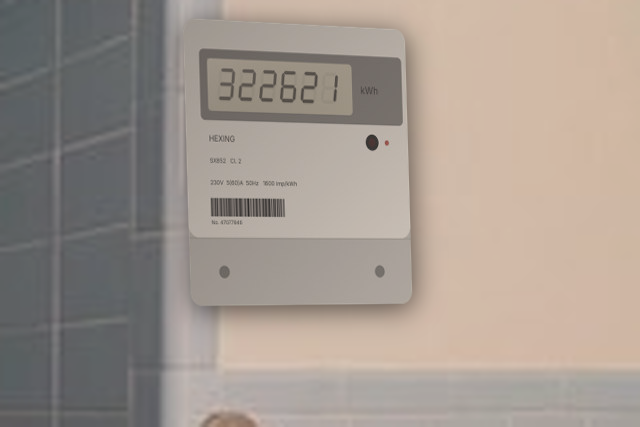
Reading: kWh 322621
